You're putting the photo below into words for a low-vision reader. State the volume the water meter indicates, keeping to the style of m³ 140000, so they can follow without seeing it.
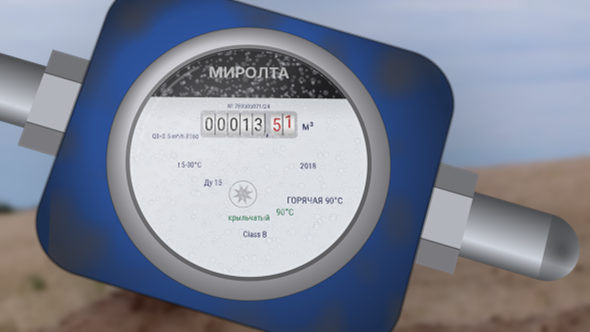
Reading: m³ 13.51
